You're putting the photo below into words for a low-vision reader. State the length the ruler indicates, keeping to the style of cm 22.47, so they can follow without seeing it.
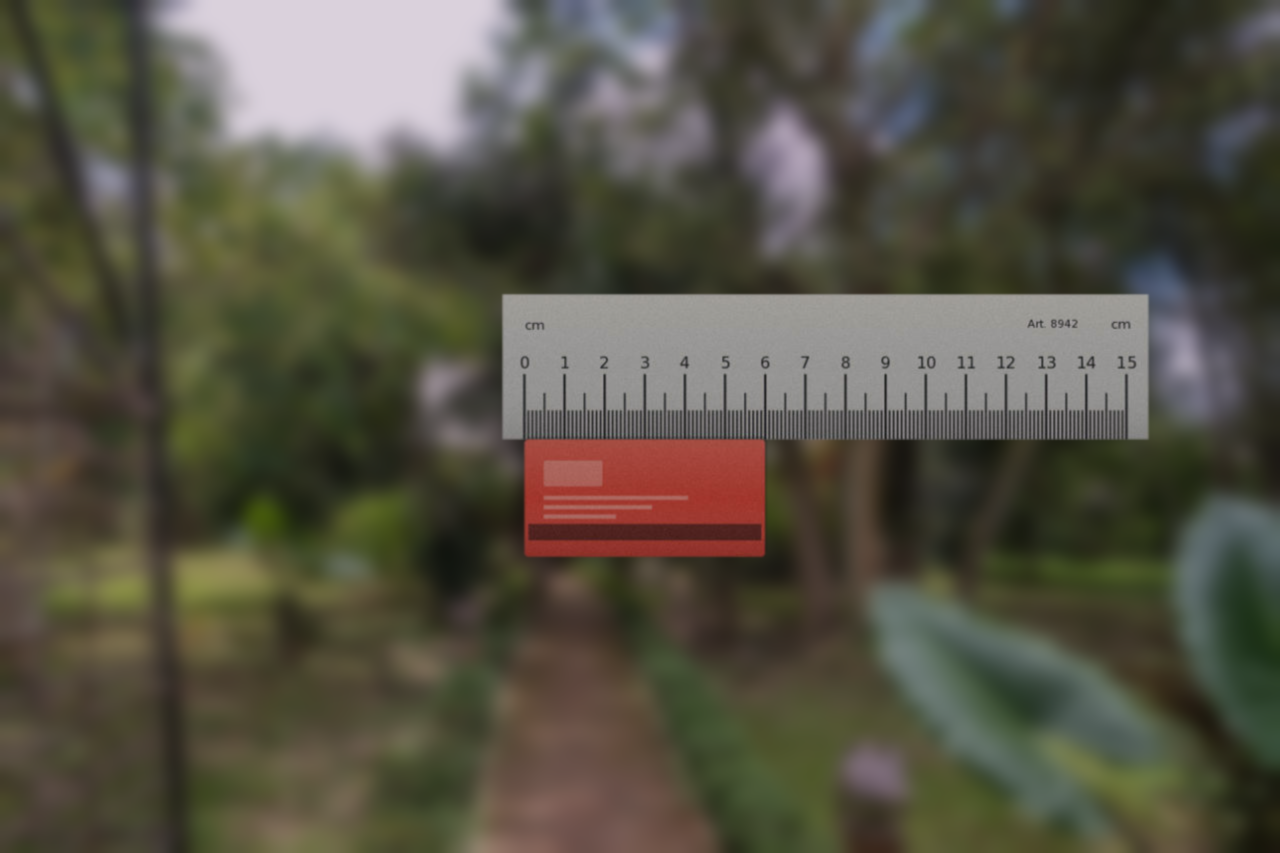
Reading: cm 6
